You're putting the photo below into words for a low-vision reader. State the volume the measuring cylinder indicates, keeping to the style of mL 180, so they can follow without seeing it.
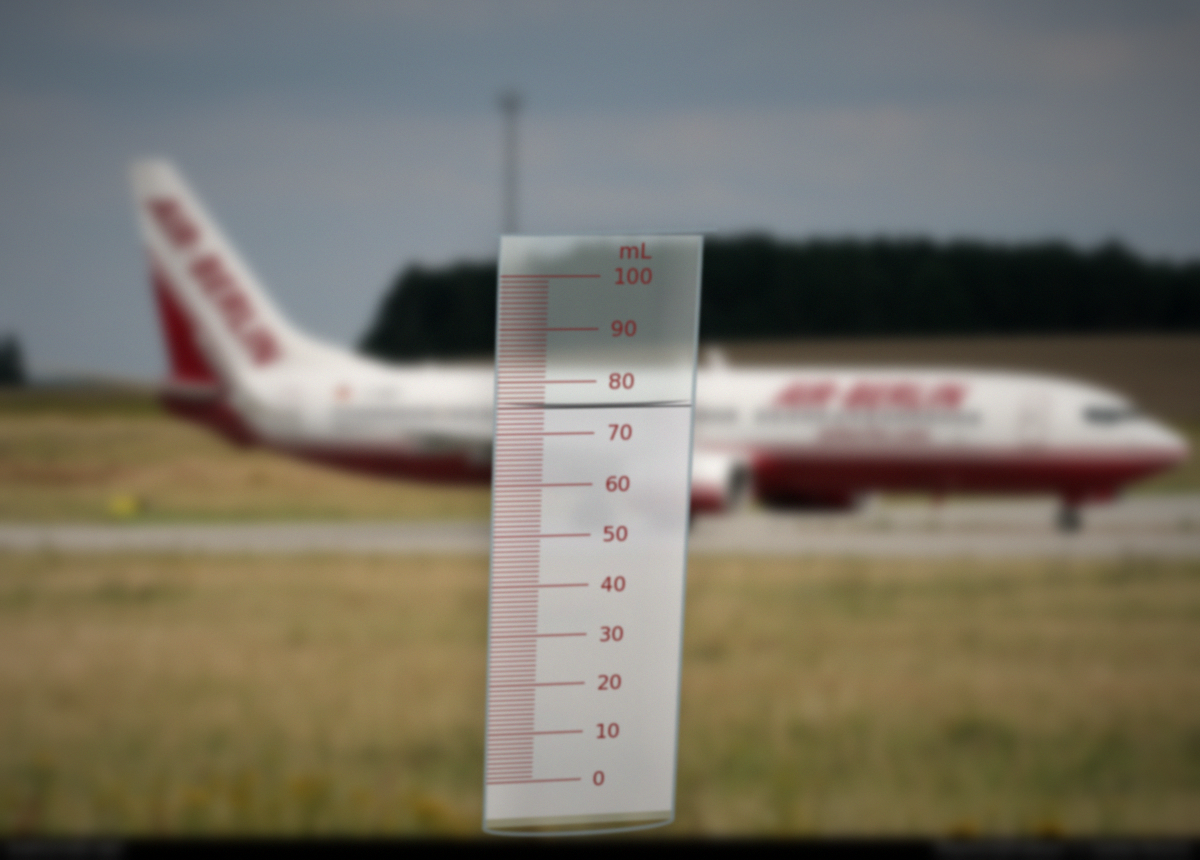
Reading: mL 75
